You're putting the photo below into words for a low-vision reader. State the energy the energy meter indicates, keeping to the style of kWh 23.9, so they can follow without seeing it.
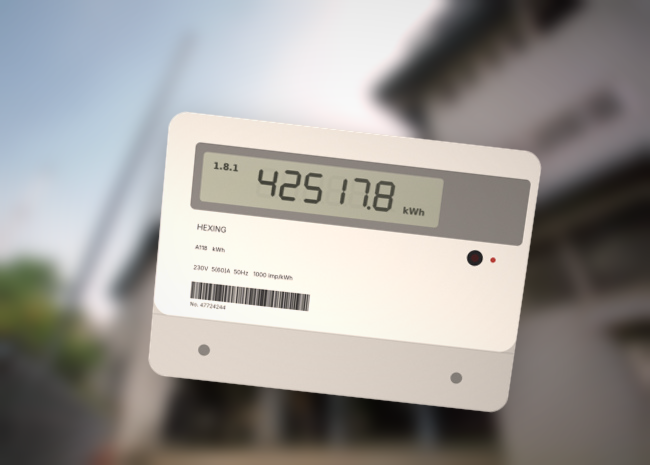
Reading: kWh 42517.8
